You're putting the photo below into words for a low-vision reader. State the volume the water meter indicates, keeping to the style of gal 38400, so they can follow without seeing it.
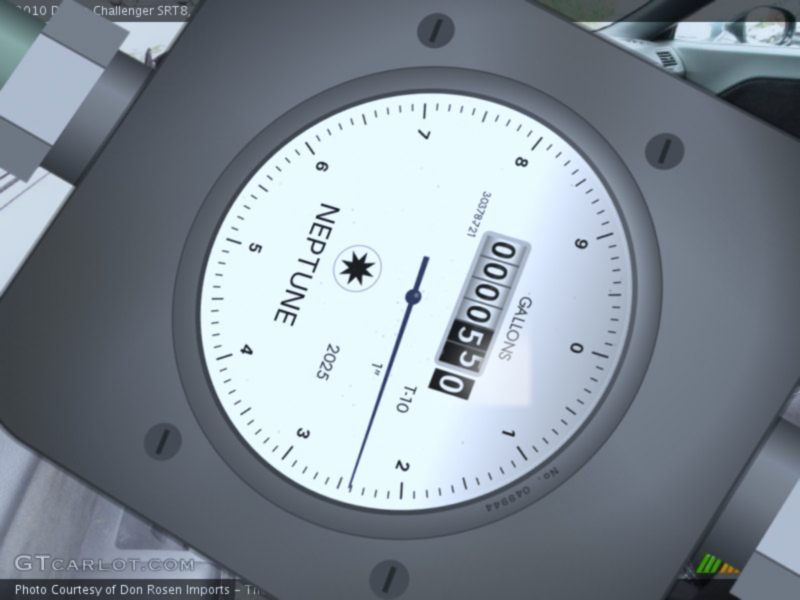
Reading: gal 552.4
